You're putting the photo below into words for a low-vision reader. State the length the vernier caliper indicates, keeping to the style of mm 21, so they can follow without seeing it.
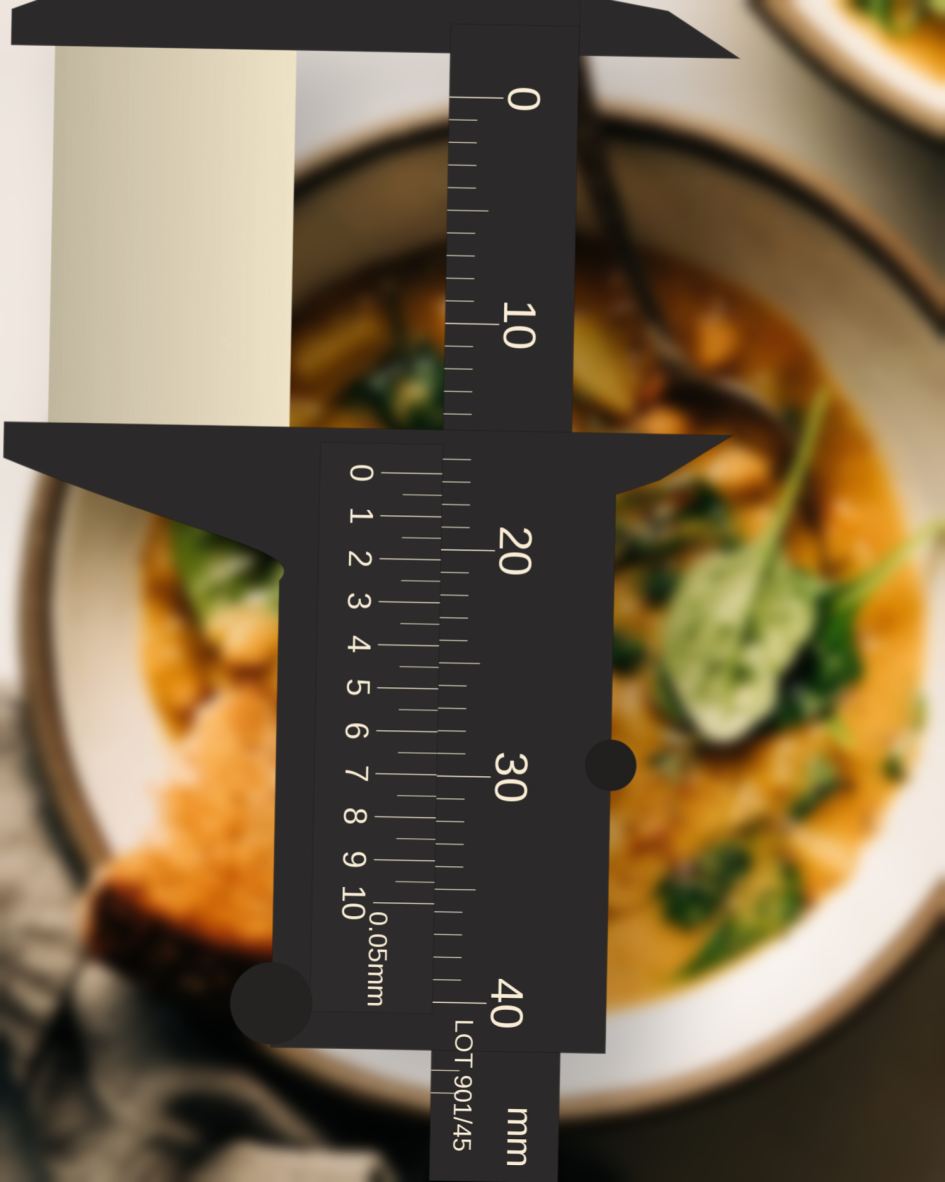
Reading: mm 16.65
